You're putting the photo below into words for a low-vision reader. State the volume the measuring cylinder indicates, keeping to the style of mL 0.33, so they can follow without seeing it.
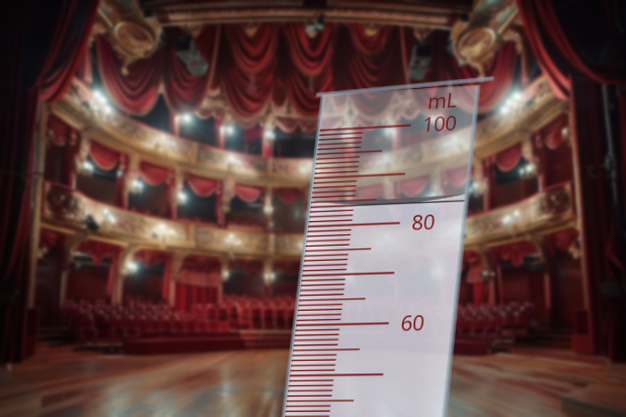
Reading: mL 84
